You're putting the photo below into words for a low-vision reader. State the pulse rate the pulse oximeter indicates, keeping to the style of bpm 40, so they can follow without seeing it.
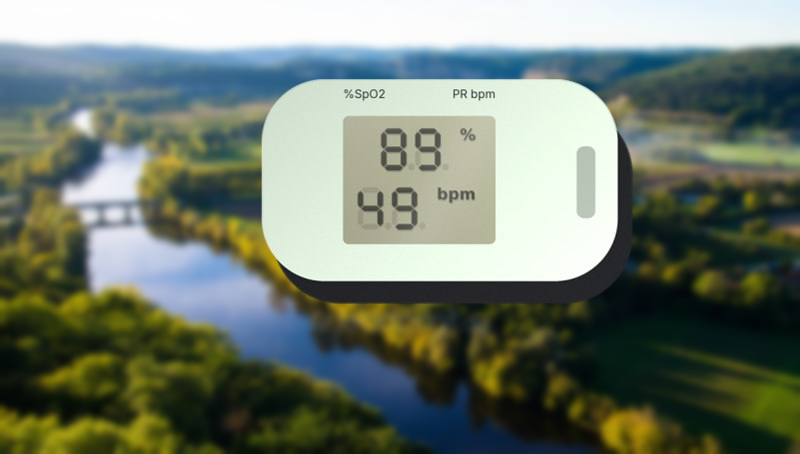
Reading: bpm 49
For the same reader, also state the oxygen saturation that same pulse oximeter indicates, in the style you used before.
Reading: % 89
